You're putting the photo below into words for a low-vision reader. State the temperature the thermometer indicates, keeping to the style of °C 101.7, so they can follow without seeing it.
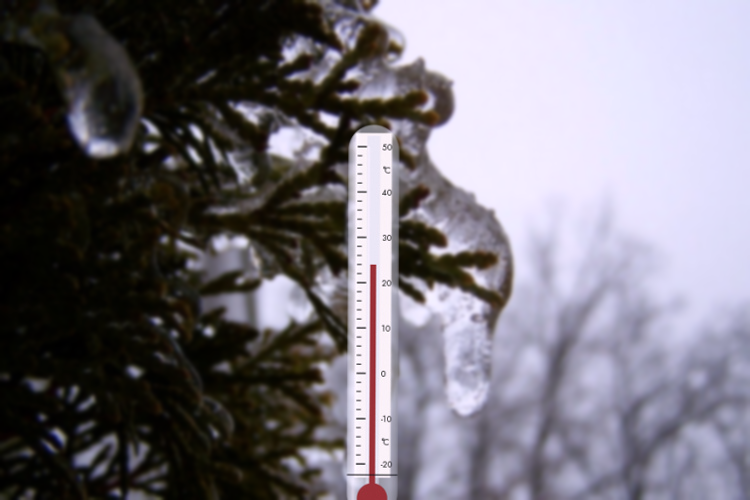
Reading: °C 24
